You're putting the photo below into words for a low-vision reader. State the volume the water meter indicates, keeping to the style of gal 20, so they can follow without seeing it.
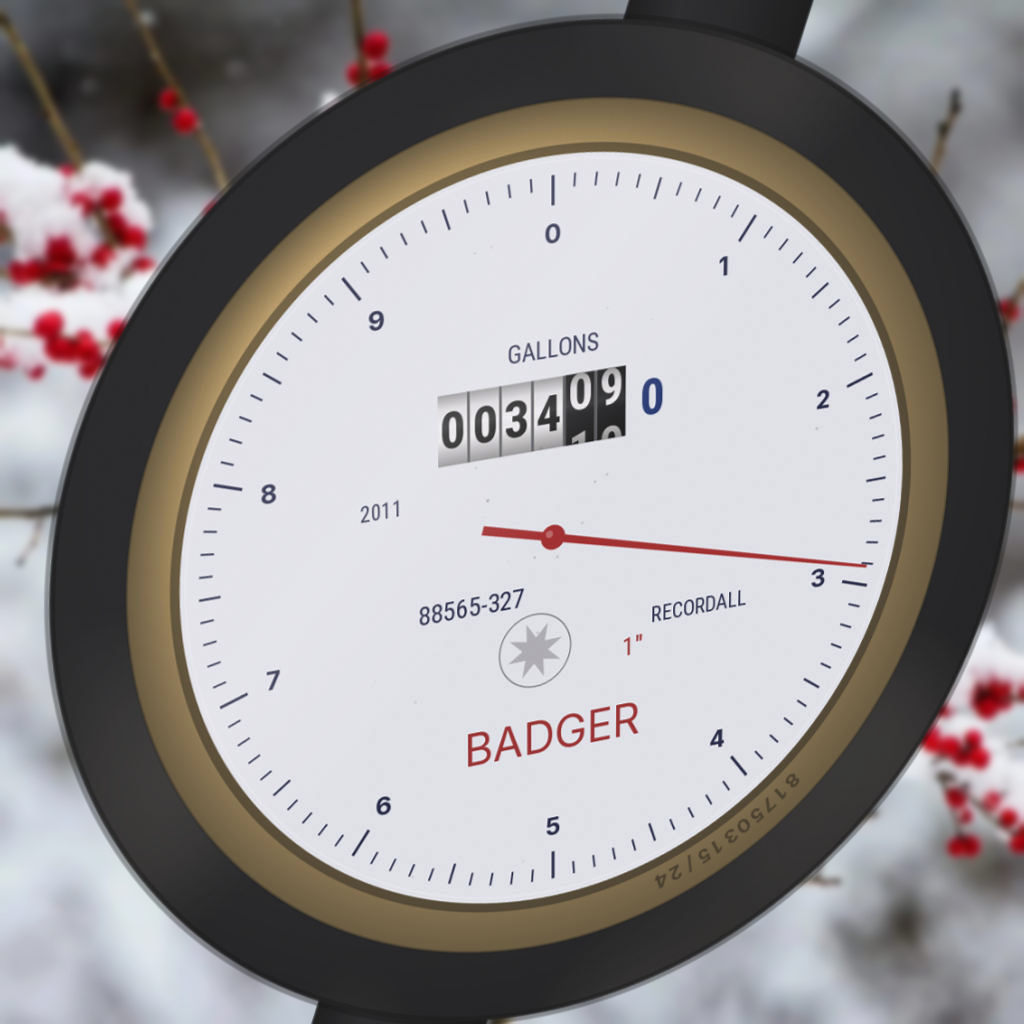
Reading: gal 34092.9
